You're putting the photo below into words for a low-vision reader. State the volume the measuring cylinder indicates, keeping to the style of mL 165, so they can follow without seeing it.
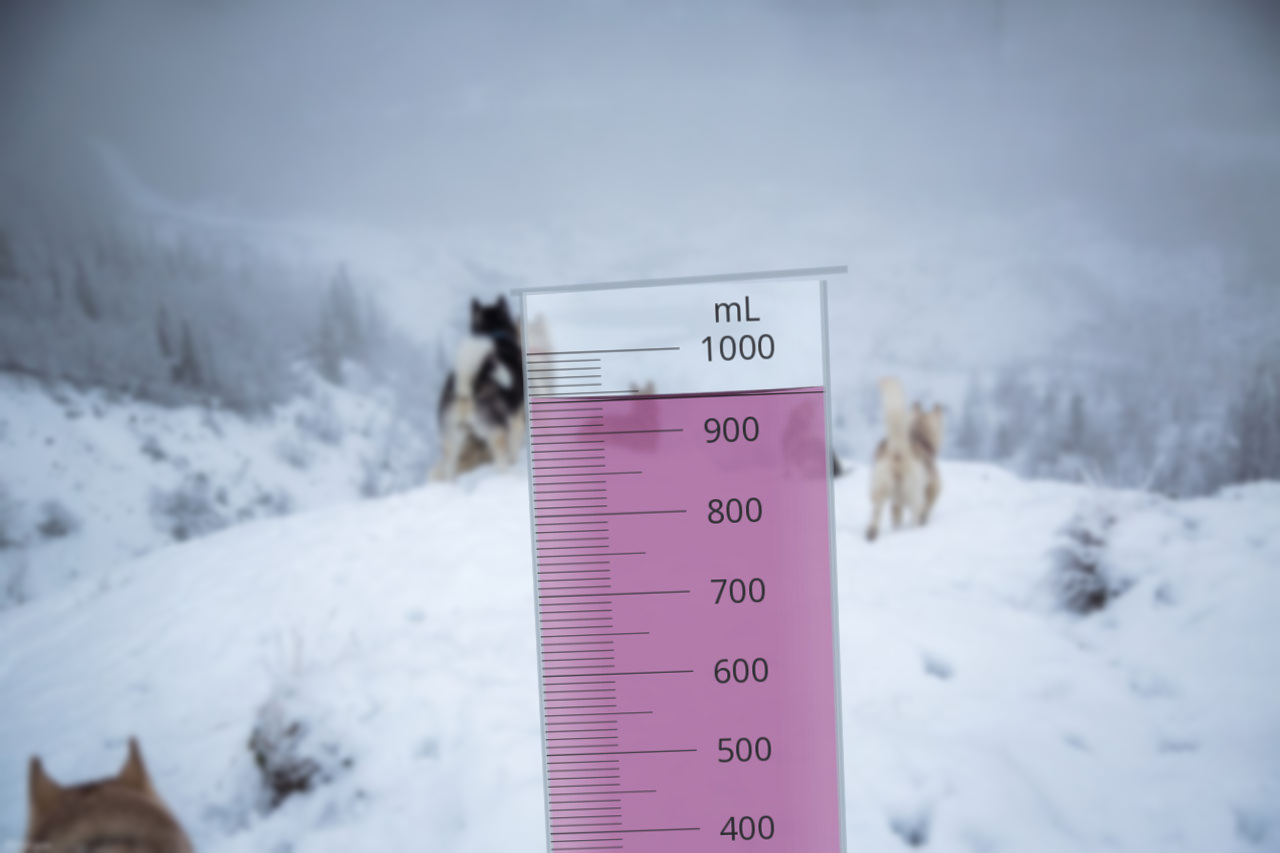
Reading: mL 940
